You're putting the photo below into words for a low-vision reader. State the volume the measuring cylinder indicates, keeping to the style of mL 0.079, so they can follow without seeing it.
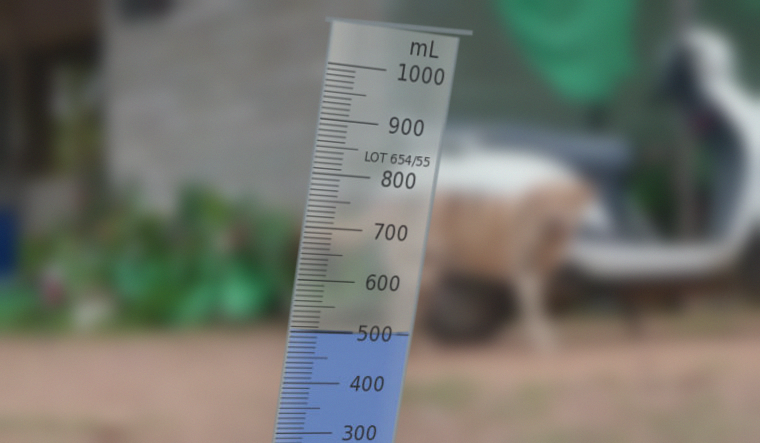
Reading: mL 500
